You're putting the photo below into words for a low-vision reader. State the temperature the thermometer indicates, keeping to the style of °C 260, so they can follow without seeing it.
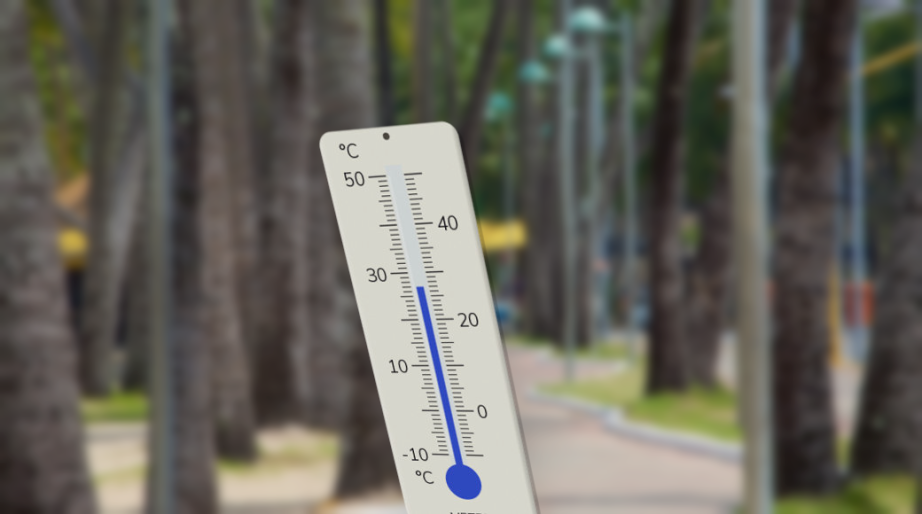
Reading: °C 27
